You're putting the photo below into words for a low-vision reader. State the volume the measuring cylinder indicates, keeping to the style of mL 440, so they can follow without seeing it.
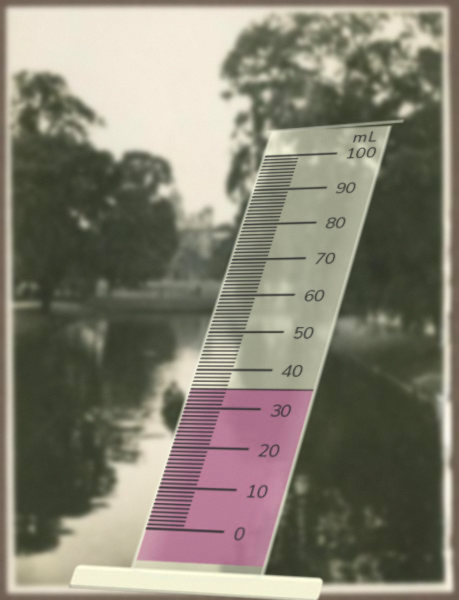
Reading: mL 35
